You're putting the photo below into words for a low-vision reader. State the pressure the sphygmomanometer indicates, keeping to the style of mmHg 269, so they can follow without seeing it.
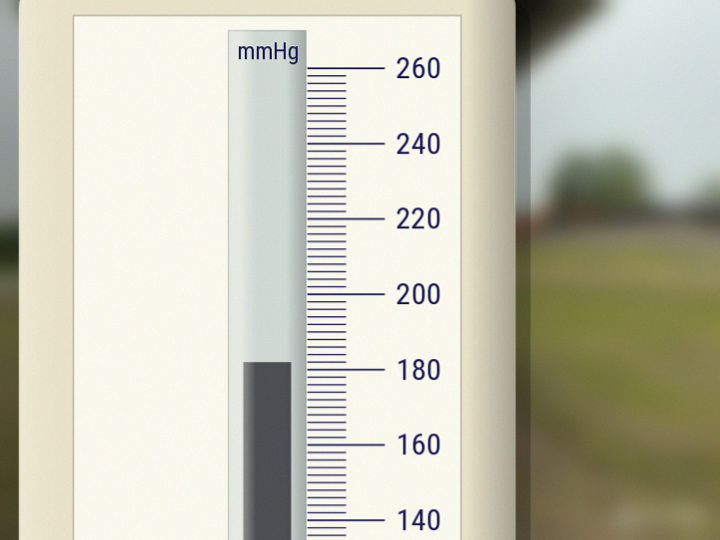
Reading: mmHg 182
